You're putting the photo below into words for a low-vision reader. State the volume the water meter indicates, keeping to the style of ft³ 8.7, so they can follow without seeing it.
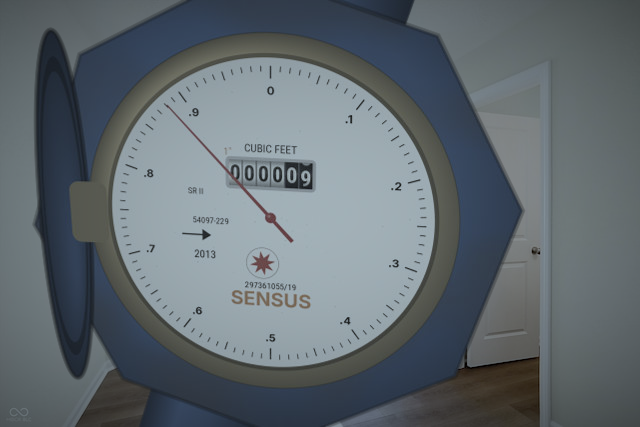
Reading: ft³ 8.88
